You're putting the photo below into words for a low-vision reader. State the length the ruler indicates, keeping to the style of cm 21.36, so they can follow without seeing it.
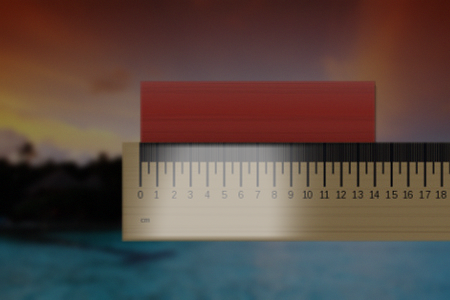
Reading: cm 14
